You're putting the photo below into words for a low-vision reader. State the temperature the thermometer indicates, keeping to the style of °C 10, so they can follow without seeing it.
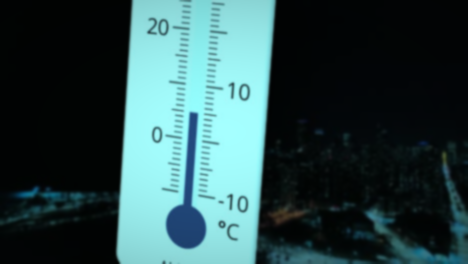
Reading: °C 5
